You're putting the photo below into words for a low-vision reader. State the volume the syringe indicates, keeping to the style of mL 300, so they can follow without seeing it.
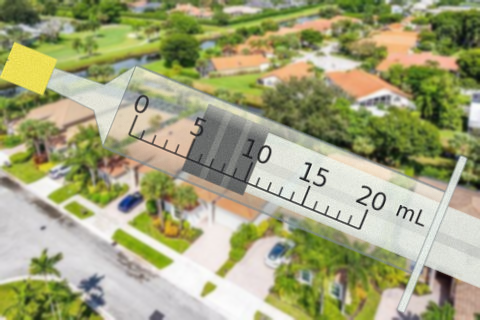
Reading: mL 5
